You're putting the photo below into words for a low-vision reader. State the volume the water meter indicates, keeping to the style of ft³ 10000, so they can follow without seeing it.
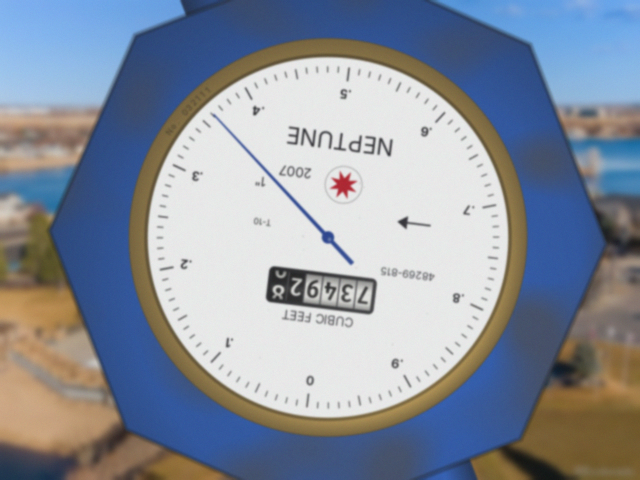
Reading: ft³ 734928.36
